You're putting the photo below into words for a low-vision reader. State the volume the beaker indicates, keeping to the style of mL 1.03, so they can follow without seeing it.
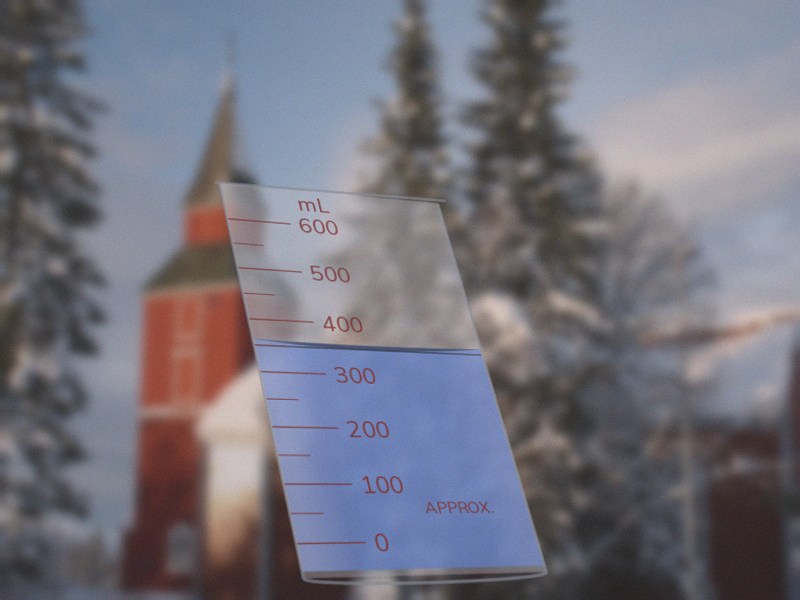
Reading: mL 350
